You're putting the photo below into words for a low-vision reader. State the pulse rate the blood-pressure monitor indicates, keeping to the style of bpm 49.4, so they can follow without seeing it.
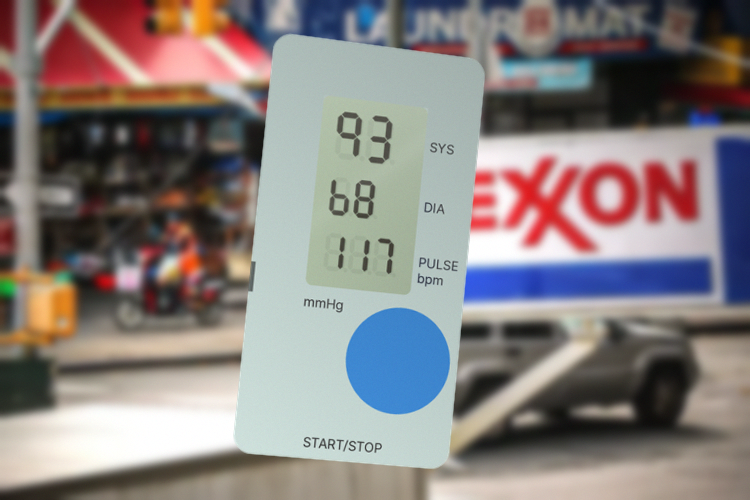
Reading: bpm 117
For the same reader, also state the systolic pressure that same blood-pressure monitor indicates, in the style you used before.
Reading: mmHg 93
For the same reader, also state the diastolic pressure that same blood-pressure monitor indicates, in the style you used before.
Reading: mmHg 68
